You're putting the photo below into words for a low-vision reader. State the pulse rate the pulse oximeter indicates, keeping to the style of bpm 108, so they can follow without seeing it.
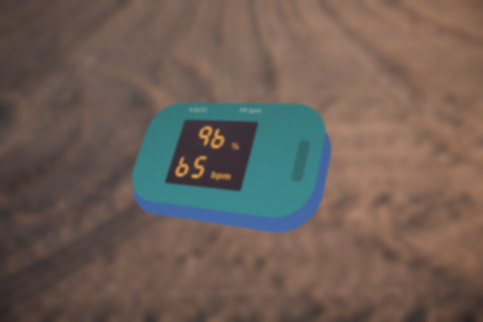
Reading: bpm 65
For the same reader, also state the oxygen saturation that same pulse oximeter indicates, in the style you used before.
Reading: % 96
